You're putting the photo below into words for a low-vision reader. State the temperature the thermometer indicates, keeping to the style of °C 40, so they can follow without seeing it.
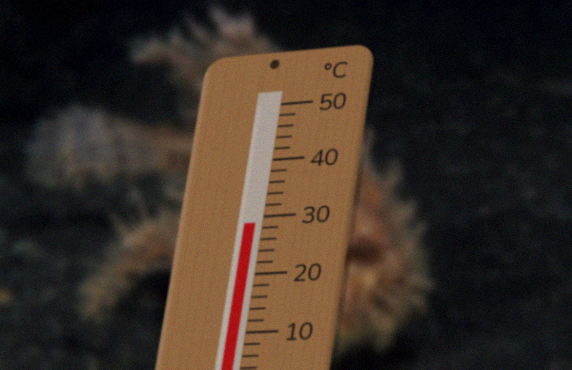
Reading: °C 29
